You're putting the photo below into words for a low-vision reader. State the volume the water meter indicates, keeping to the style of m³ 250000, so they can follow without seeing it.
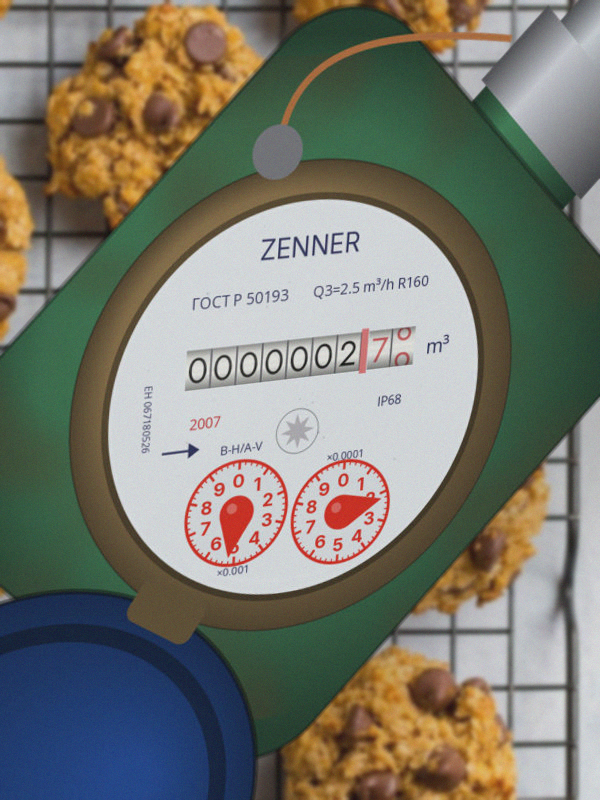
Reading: m³ 2.7852
